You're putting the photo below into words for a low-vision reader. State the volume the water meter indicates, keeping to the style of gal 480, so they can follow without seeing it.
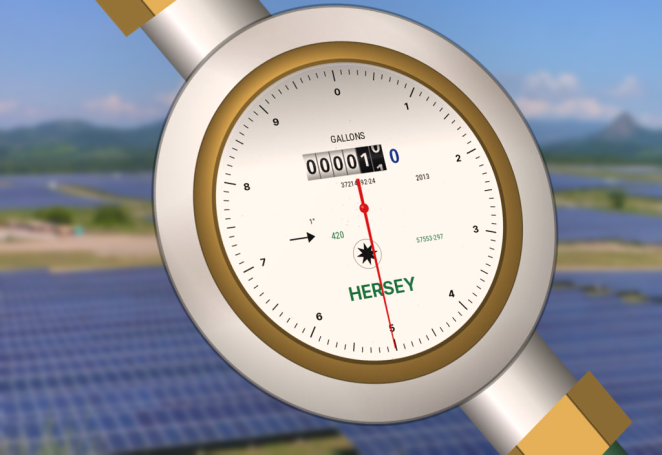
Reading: gal 105.0
